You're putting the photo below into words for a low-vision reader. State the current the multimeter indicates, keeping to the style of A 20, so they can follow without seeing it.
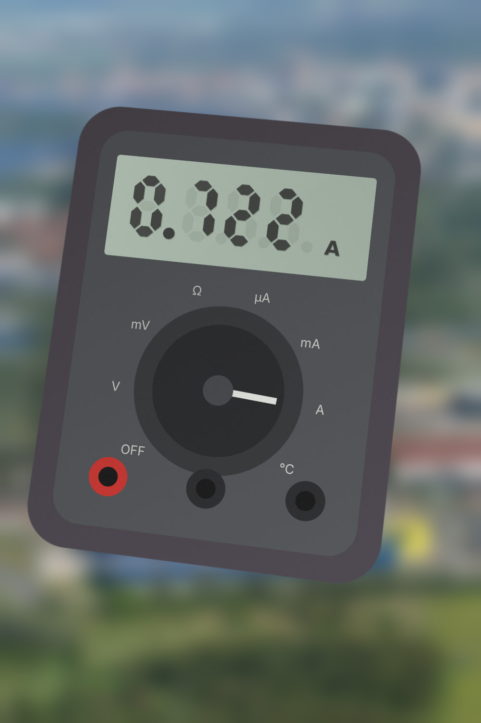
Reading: A 0.722
